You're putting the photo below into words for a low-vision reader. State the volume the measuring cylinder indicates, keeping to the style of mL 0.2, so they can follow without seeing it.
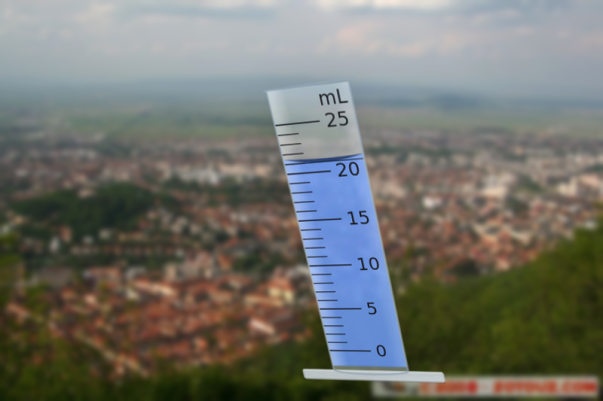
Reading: mL 21
